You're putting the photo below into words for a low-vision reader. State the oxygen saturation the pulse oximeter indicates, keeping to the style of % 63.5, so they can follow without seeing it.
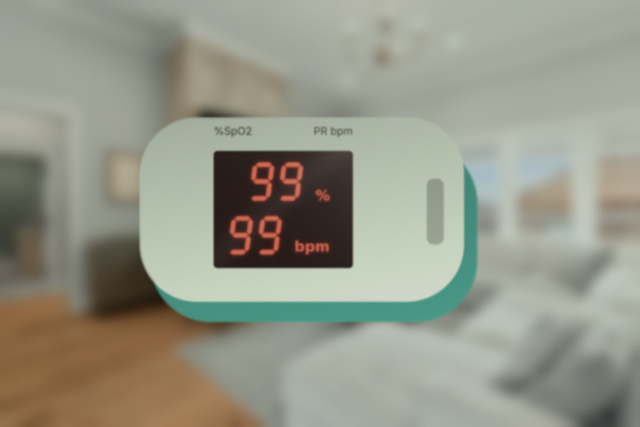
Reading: % 99
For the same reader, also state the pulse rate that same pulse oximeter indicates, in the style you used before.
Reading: bpm 99
